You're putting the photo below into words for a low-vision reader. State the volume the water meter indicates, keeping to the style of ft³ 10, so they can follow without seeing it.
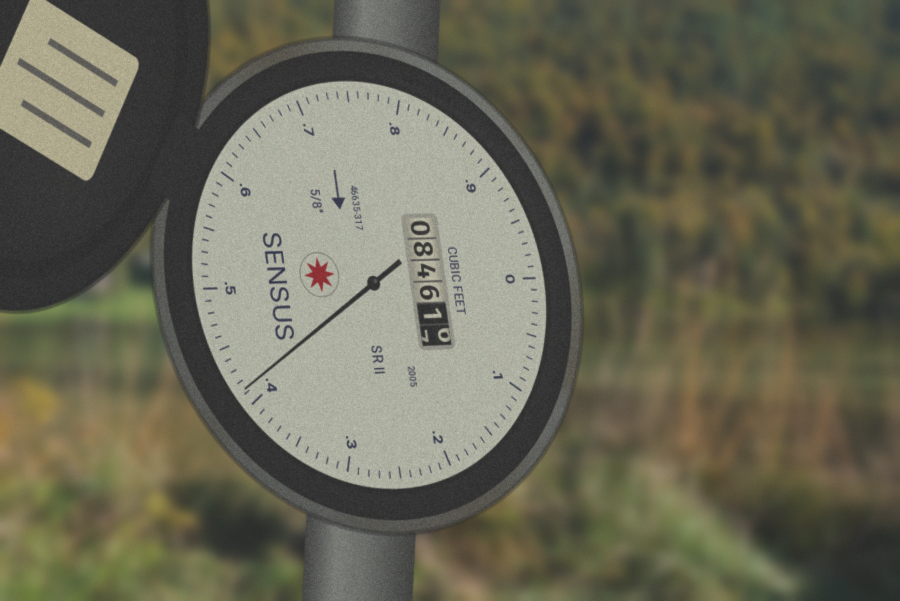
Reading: ft³ 84616.41
